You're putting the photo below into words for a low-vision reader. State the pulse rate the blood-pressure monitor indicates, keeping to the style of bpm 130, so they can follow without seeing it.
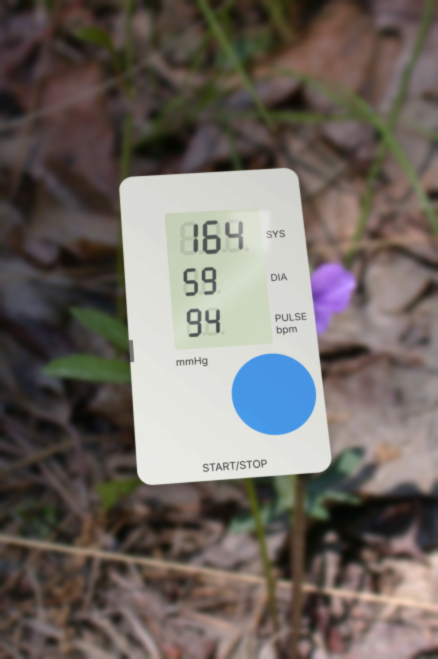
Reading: bpm 94
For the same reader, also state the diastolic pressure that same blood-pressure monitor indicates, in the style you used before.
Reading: mmHg 59
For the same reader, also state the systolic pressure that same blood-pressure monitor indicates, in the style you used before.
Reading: mmHg 164
